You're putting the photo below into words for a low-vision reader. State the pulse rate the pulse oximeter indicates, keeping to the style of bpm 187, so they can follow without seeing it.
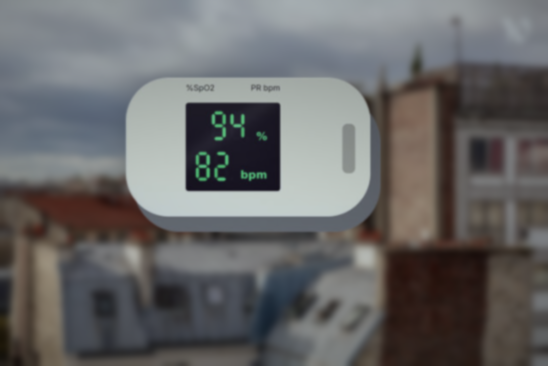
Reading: bpm 82
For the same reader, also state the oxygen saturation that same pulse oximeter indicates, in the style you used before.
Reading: % 94
